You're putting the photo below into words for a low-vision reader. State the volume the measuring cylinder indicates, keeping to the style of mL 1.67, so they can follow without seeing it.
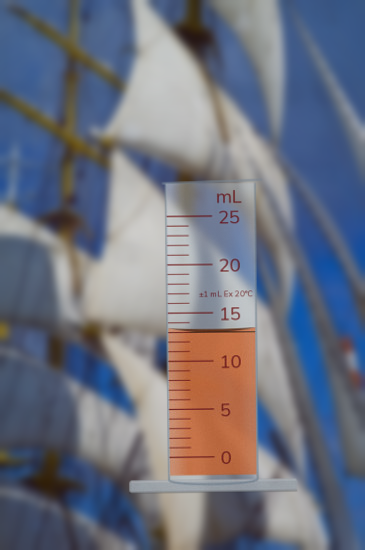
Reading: mL 13
